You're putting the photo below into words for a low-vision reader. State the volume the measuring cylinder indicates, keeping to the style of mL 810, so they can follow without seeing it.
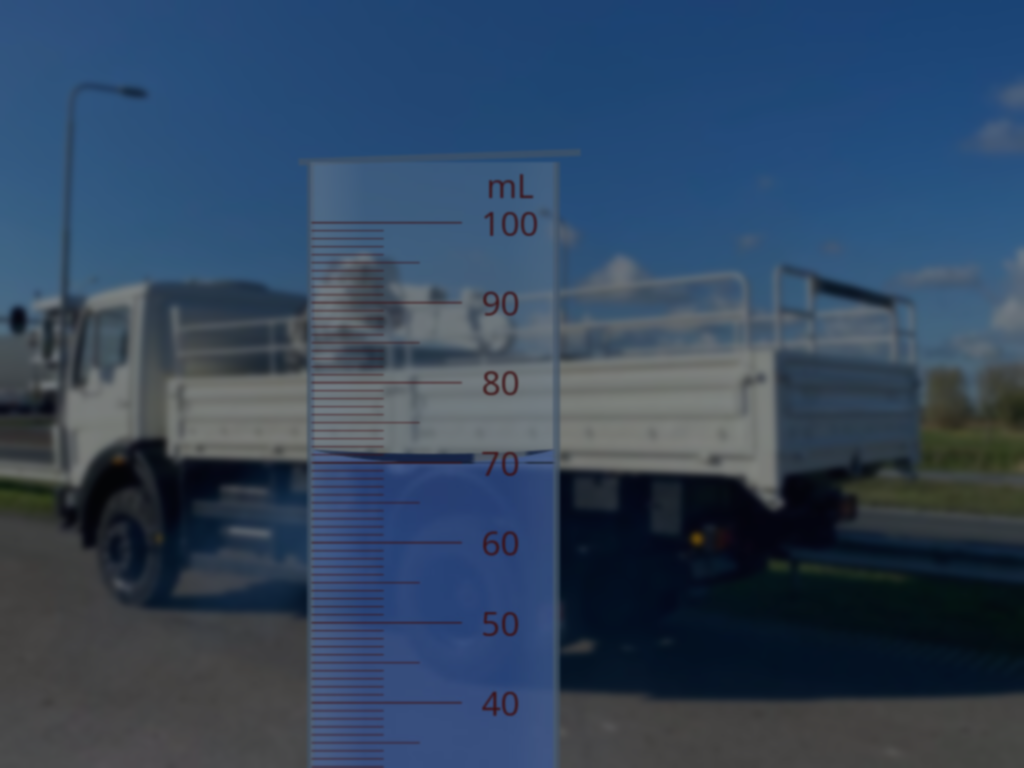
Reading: mL 70
